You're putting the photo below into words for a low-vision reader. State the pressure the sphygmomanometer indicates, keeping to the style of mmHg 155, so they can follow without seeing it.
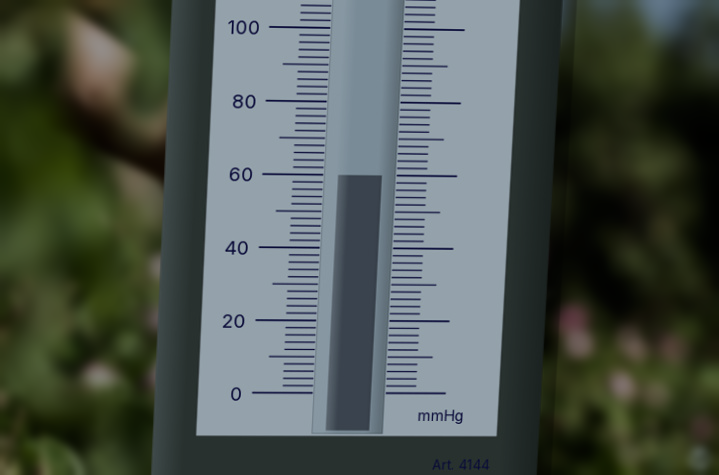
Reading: mmHg 60
